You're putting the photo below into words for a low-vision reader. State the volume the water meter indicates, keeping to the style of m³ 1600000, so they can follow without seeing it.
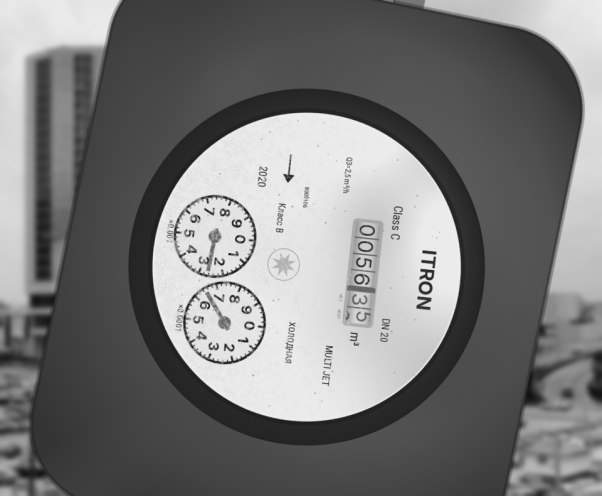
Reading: m³ 56.3526
